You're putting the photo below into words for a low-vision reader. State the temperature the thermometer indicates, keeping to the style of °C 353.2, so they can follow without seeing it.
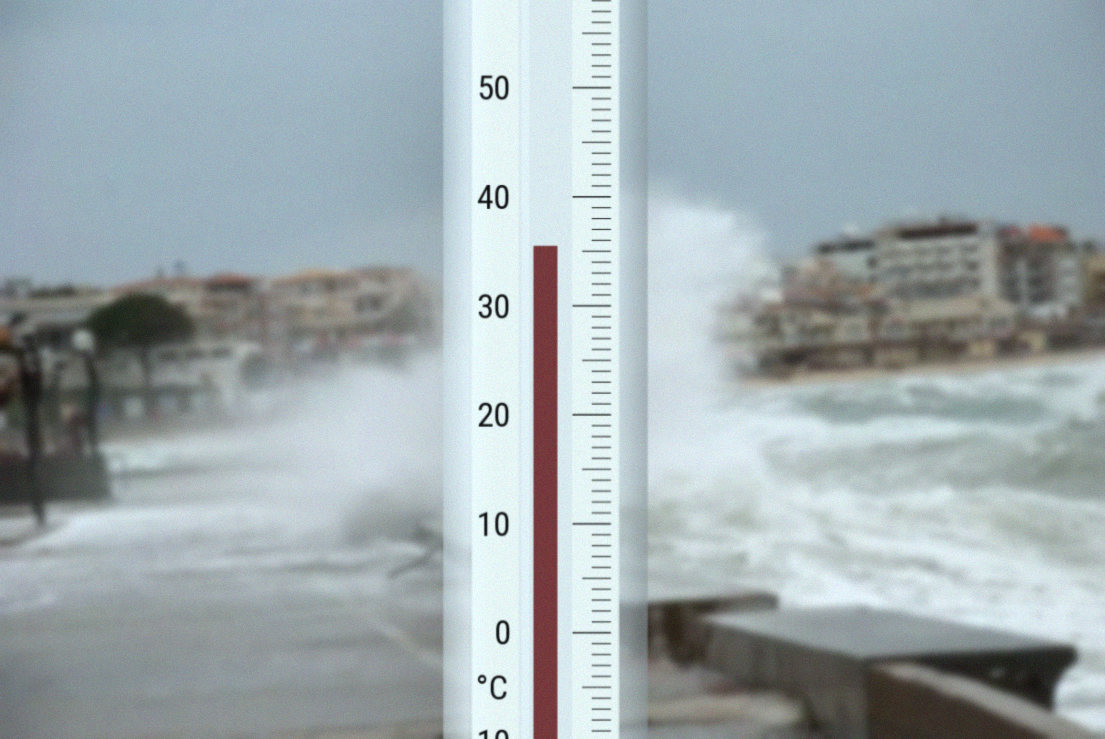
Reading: °C 35.5
